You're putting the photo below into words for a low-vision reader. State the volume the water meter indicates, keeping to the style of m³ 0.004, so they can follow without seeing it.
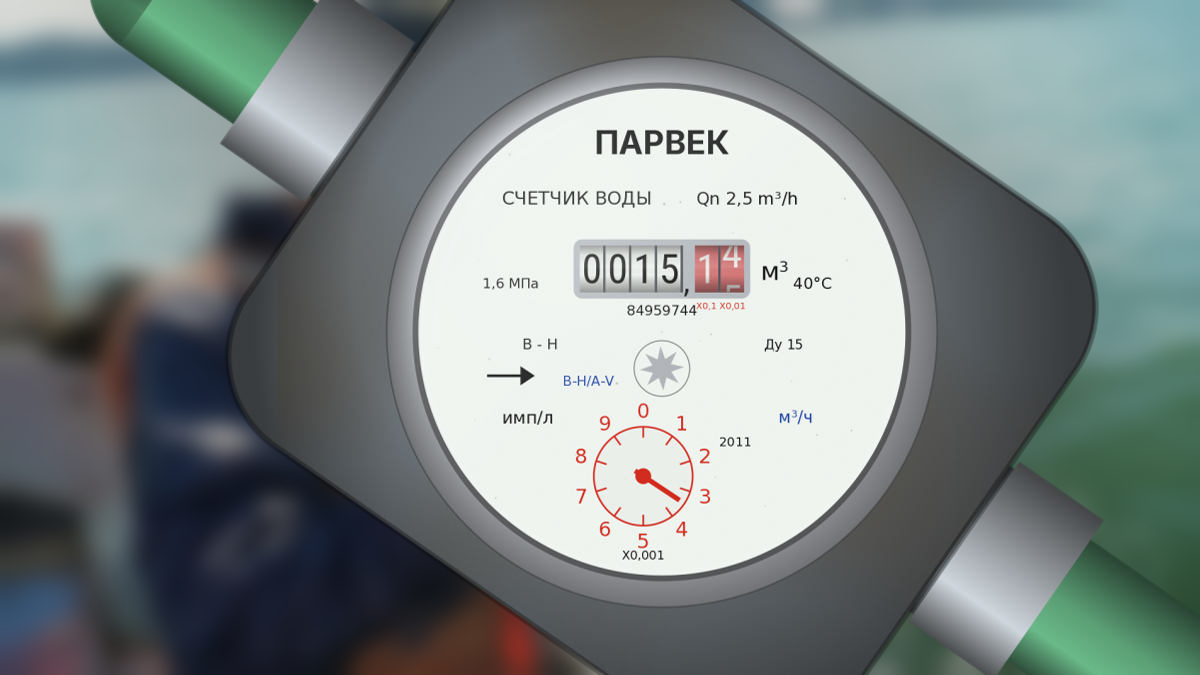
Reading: m³ 15.143
